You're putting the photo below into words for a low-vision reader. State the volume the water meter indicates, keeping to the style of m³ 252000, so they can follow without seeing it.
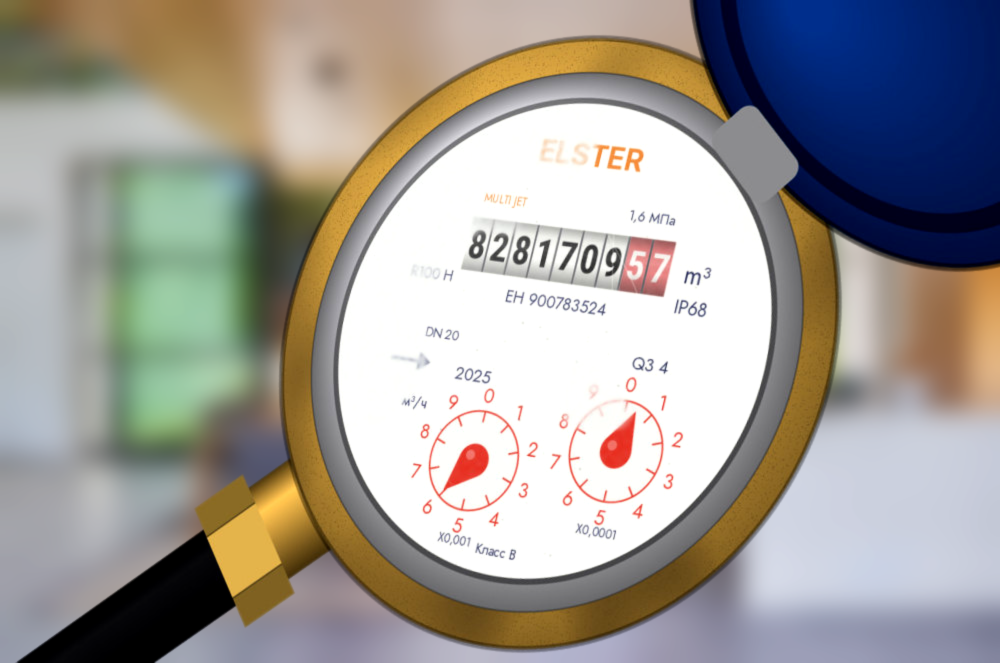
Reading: m³ 8281709.5760
